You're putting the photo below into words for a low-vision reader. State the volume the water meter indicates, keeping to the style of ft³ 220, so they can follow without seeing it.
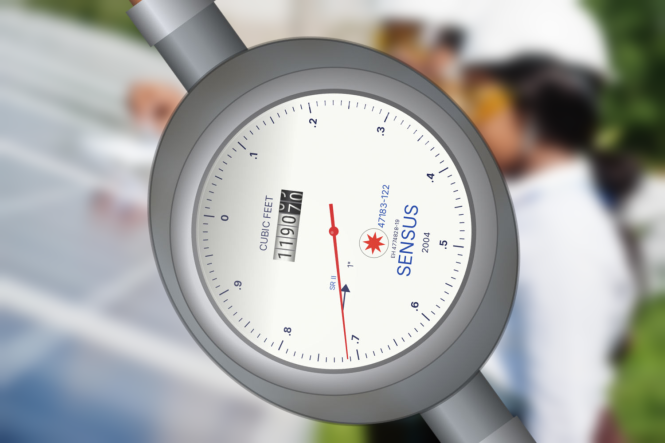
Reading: ft³ 119069.71
